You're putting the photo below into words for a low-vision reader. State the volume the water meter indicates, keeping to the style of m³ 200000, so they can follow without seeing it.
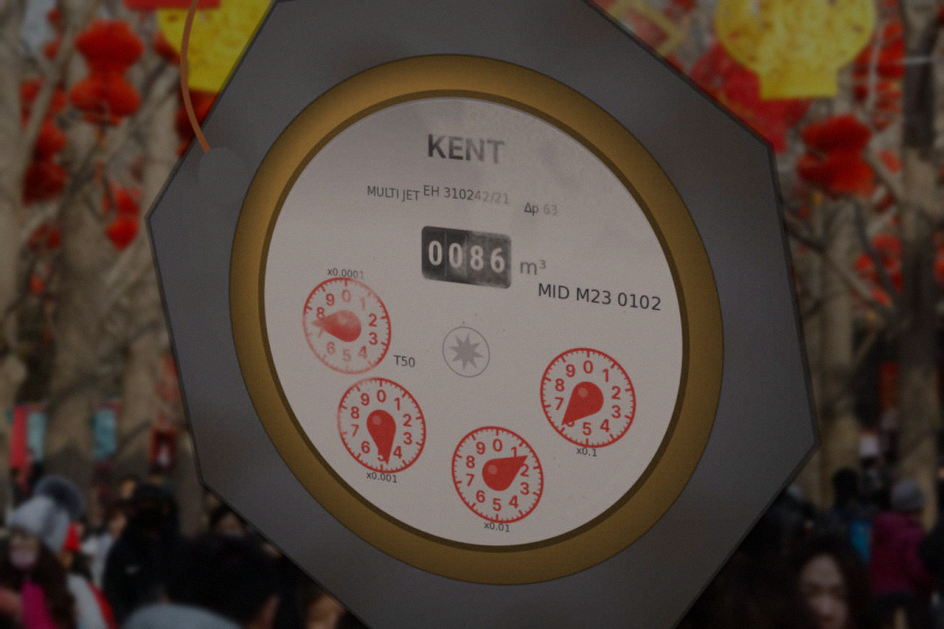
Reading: m³ 86.6147
